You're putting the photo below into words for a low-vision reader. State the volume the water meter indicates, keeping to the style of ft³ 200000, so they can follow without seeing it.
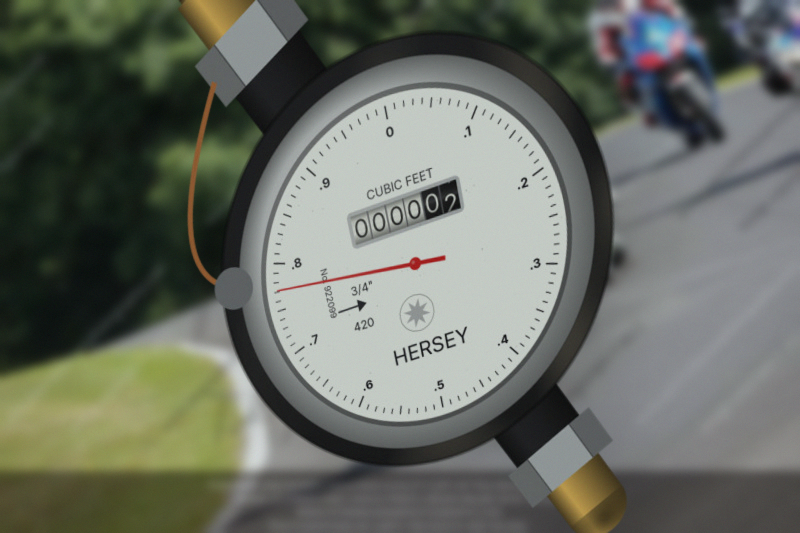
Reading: ft³ 1.77
